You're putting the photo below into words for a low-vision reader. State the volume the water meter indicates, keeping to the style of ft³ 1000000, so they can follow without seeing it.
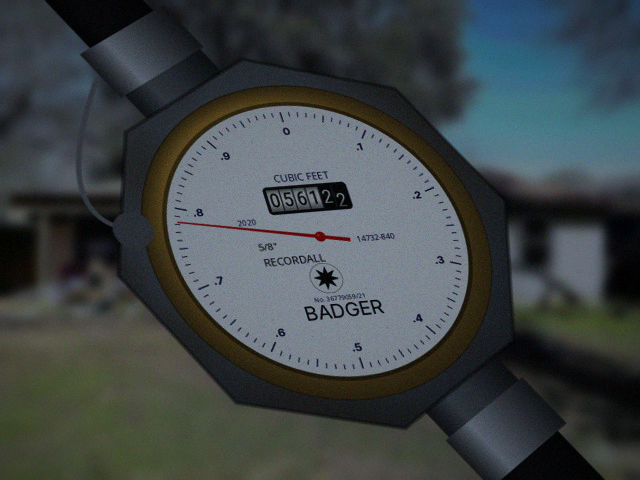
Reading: ft³ 56121.78
